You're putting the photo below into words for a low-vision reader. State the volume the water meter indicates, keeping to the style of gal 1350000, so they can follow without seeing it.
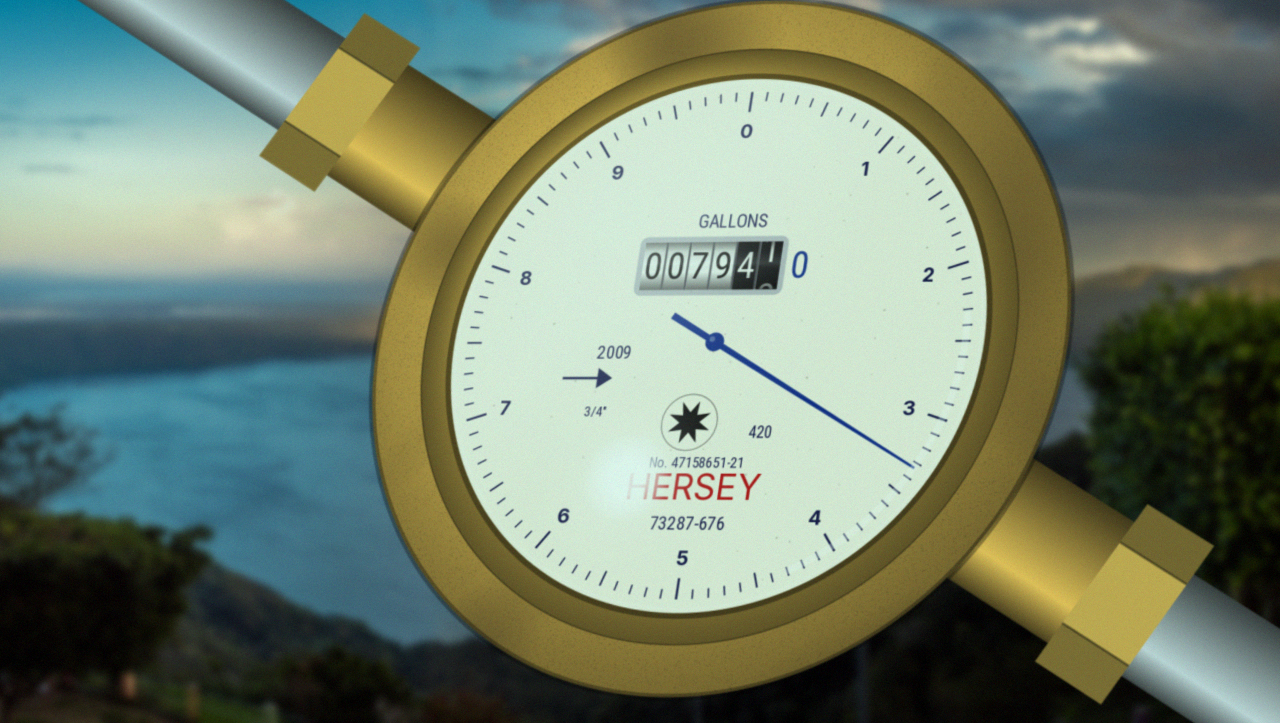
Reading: gal 79413.3
